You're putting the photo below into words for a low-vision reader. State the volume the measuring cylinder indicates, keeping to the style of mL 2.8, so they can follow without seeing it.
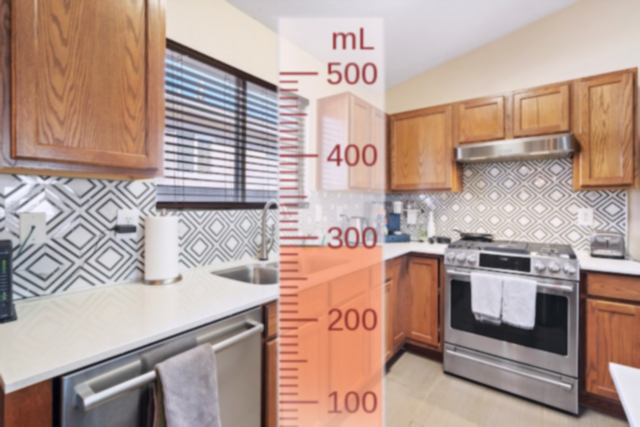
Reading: mL 290
